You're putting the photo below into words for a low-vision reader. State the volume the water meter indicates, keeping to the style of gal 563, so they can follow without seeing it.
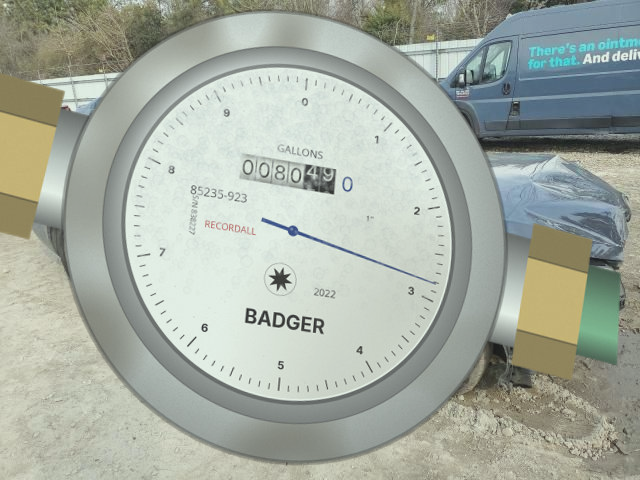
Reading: gal 80492.8
